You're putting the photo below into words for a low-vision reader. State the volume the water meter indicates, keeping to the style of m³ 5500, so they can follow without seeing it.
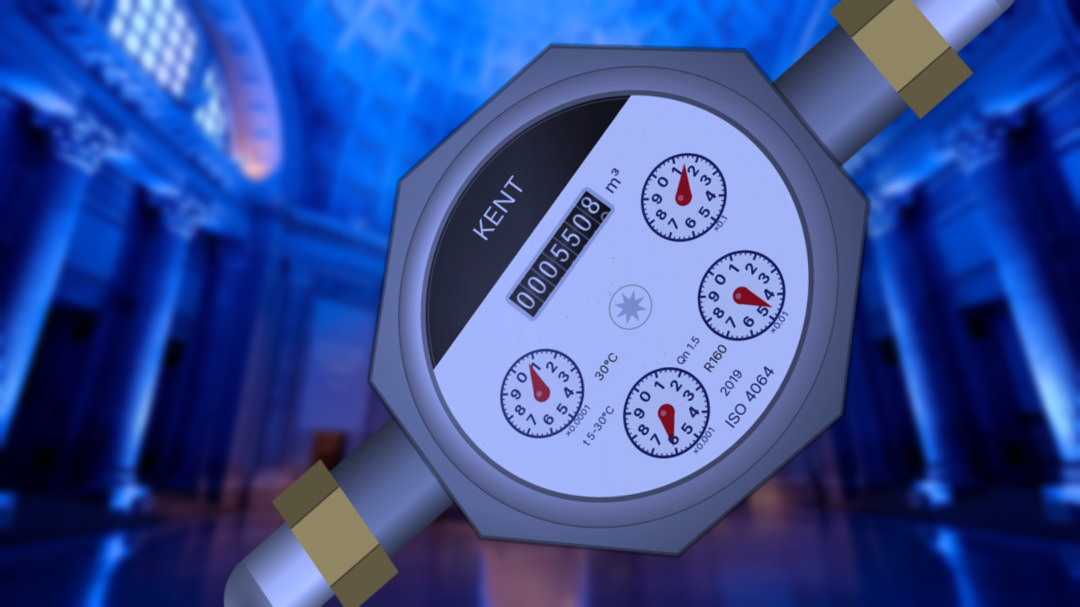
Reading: m³ 5508.1460
